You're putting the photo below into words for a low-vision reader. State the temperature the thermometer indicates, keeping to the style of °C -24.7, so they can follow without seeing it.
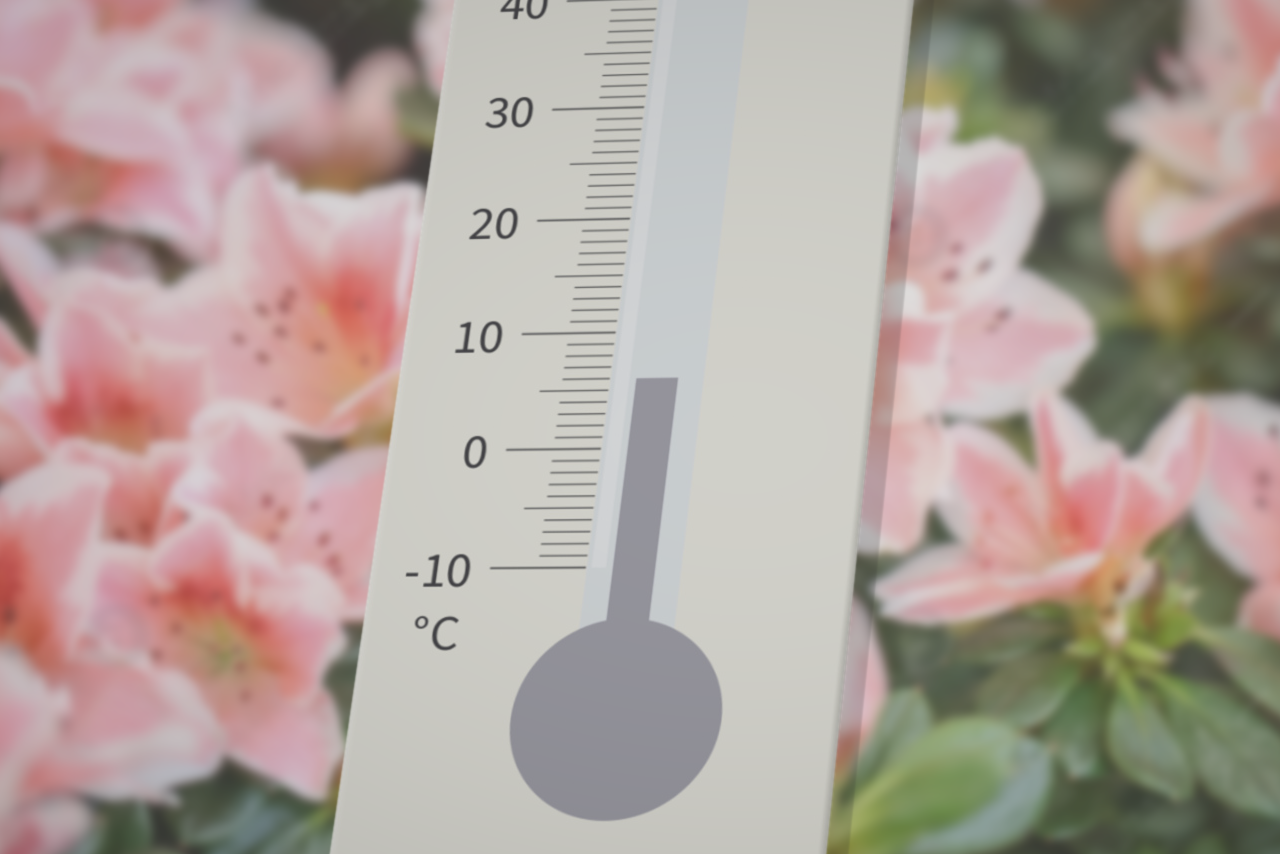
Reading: °C 6
